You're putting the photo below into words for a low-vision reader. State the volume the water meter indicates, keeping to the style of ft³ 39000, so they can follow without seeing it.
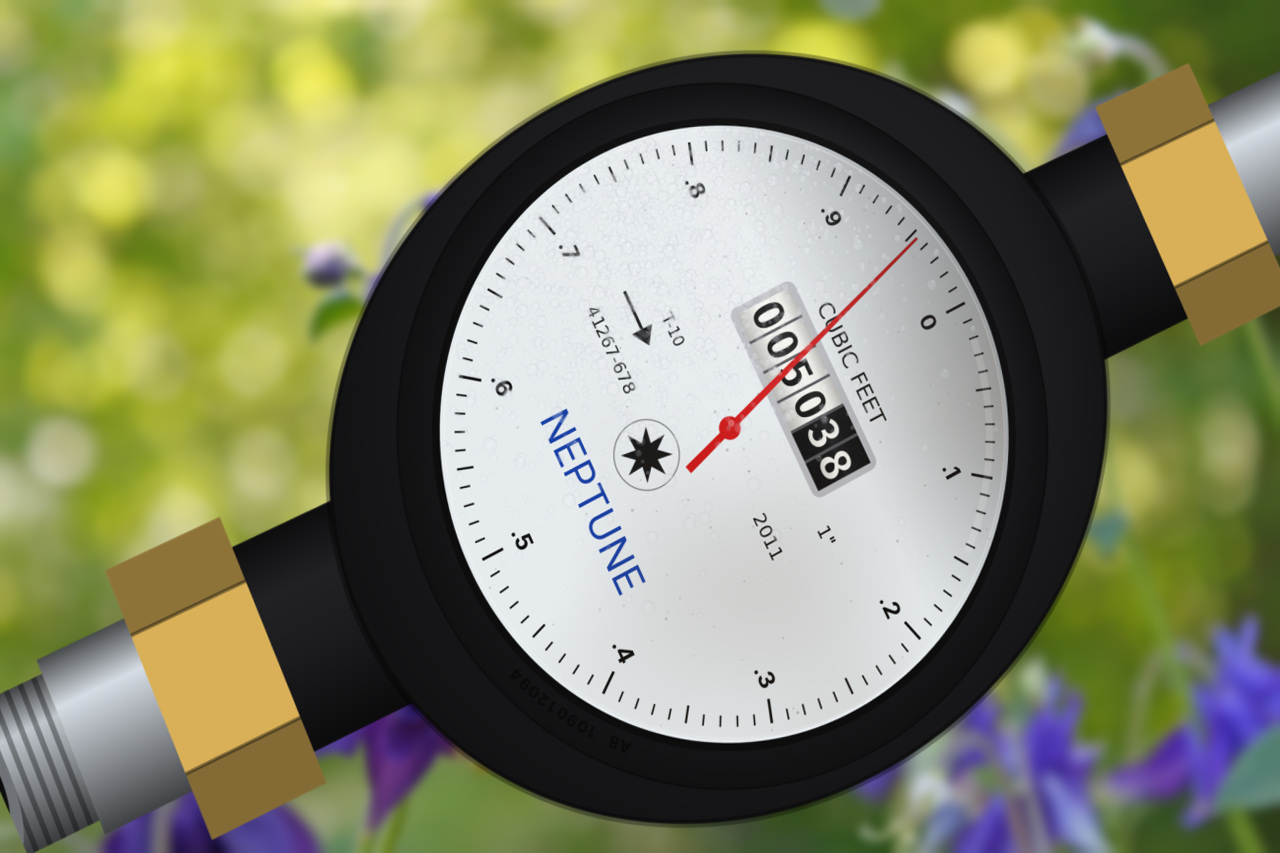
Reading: ft³ 5037.95
